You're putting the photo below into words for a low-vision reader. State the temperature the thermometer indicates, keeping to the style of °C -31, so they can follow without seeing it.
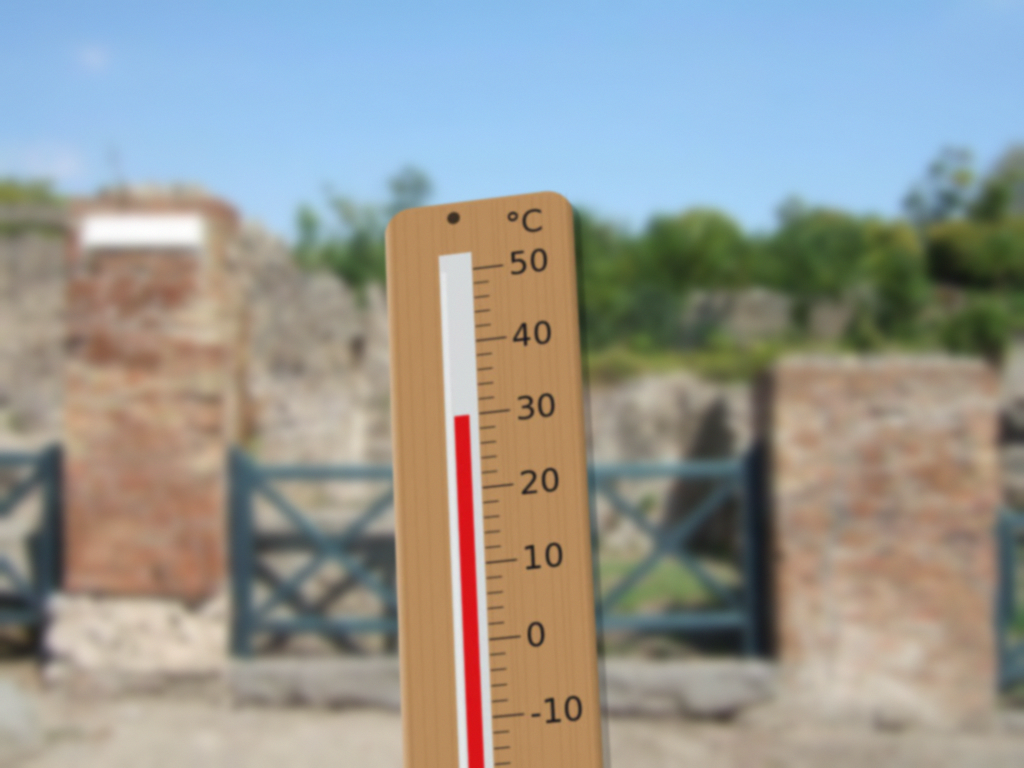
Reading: °C 30
